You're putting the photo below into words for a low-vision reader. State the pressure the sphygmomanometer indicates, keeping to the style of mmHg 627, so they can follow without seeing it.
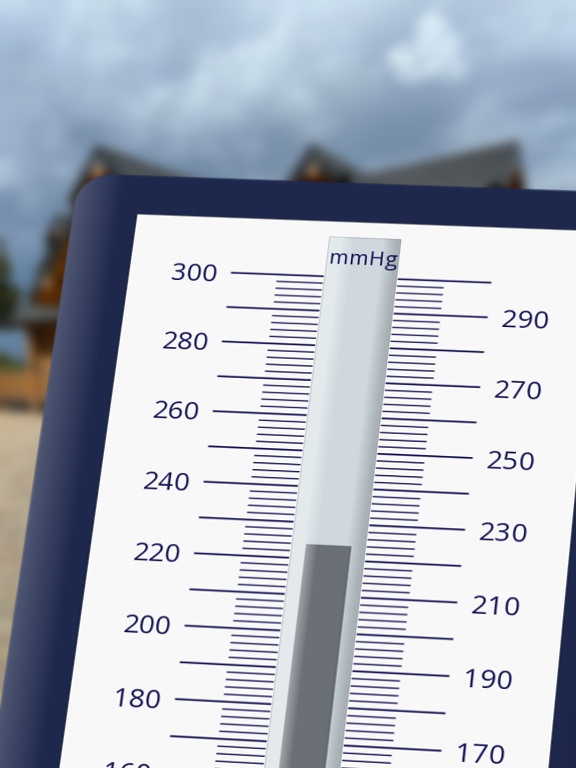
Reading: mmHg 224
